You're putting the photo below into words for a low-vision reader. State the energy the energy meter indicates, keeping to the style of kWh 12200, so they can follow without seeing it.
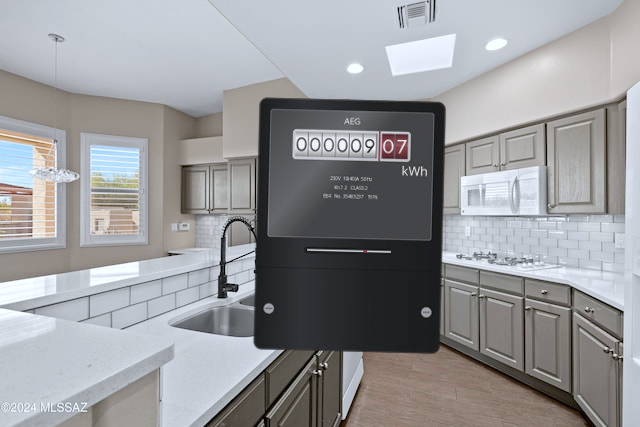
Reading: kWh 9.07
